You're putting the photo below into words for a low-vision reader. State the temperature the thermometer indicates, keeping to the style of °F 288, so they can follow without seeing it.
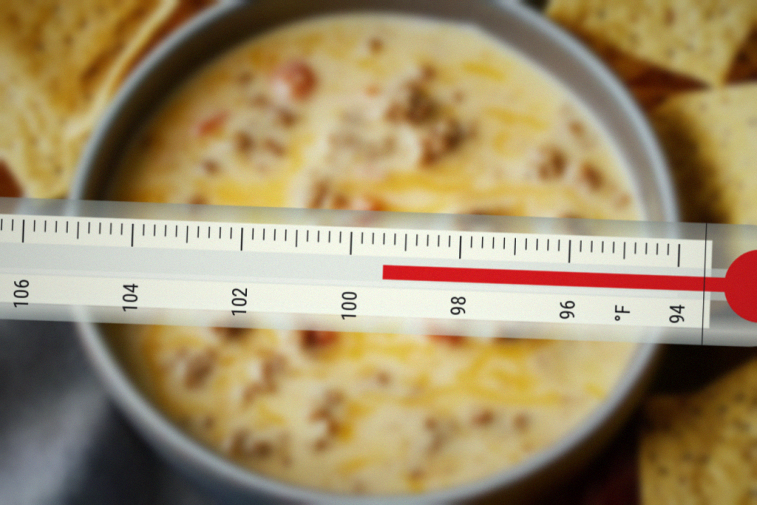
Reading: °F 99.4
